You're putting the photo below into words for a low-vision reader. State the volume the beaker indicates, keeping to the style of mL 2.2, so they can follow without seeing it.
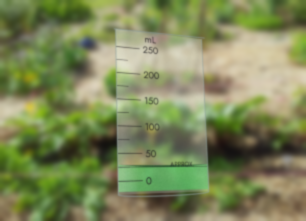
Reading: mL 25
